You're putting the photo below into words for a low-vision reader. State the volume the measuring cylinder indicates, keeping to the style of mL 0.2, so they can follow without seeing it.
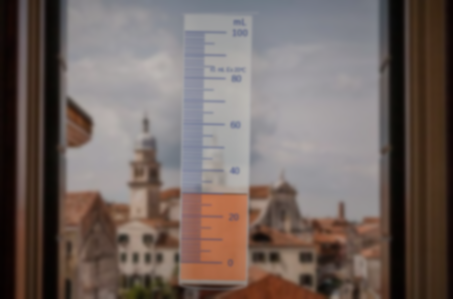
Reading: mL 30
